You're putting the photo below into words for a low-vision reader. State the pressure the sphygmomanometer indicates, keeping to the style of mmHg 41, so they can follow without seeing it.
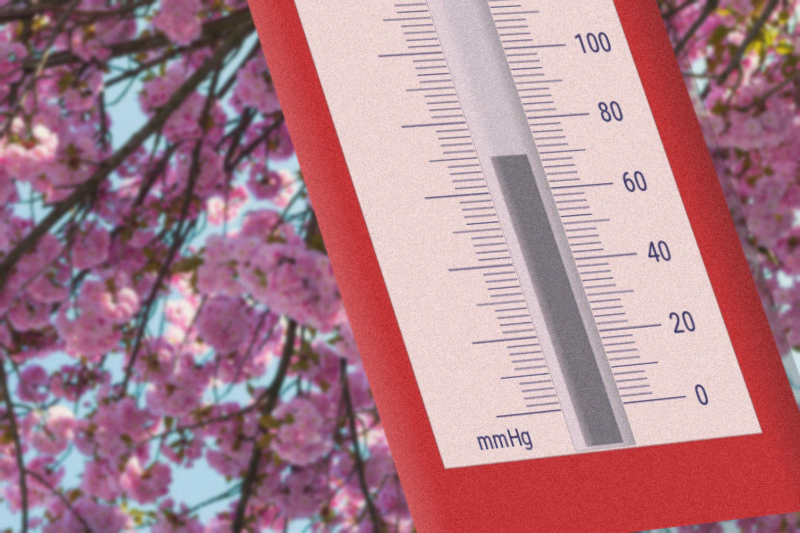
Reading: mmHg 70
